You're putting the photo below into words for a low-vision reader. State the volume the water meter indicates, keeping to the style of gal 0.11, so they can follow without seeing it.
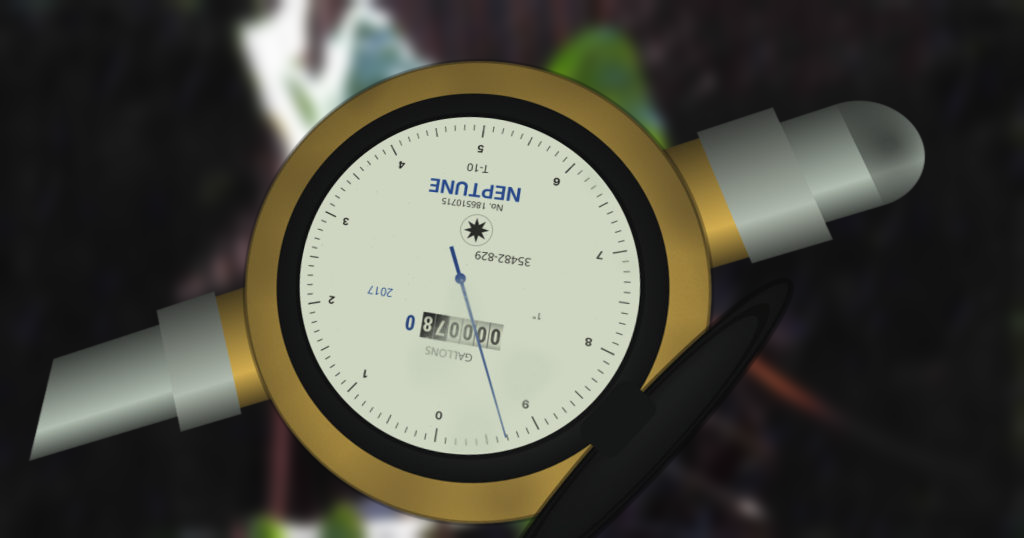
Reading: gal 779.3
